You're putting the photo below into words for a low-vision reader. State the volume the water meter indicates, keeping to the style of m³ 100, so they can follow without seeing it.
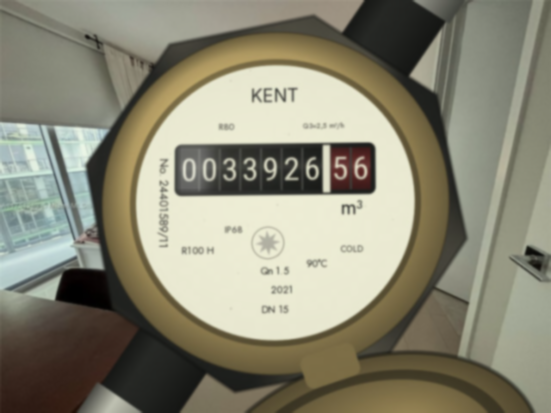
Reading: m³ 33926.56
